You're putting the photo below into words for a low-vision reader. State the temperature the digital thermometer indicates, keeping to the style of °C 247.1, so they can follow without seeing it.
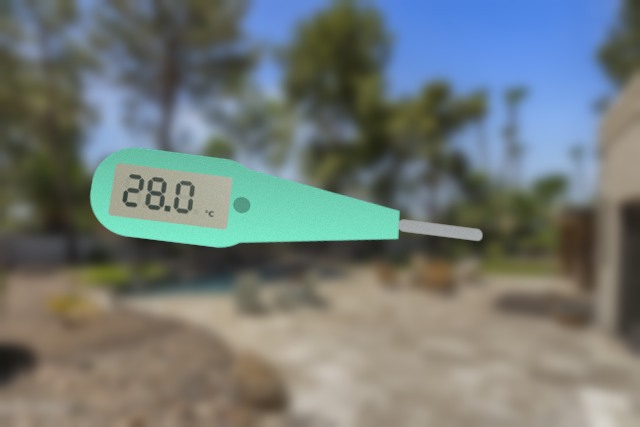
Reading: °C 28.0
